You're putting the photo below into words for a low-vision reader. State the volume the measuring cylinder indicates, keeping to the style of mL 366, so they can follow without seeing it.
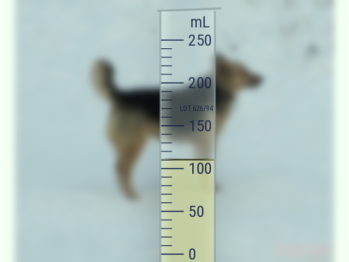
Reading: mL 110
